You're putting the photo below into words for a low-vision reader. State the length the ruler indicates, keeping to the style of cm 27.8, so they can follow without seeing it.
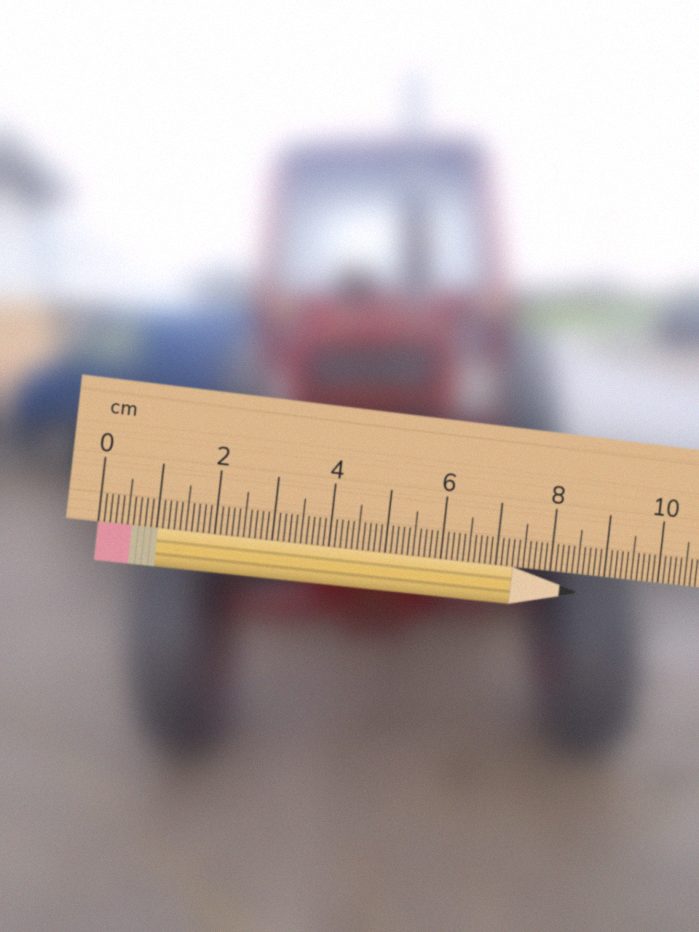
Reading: cm 8.5
